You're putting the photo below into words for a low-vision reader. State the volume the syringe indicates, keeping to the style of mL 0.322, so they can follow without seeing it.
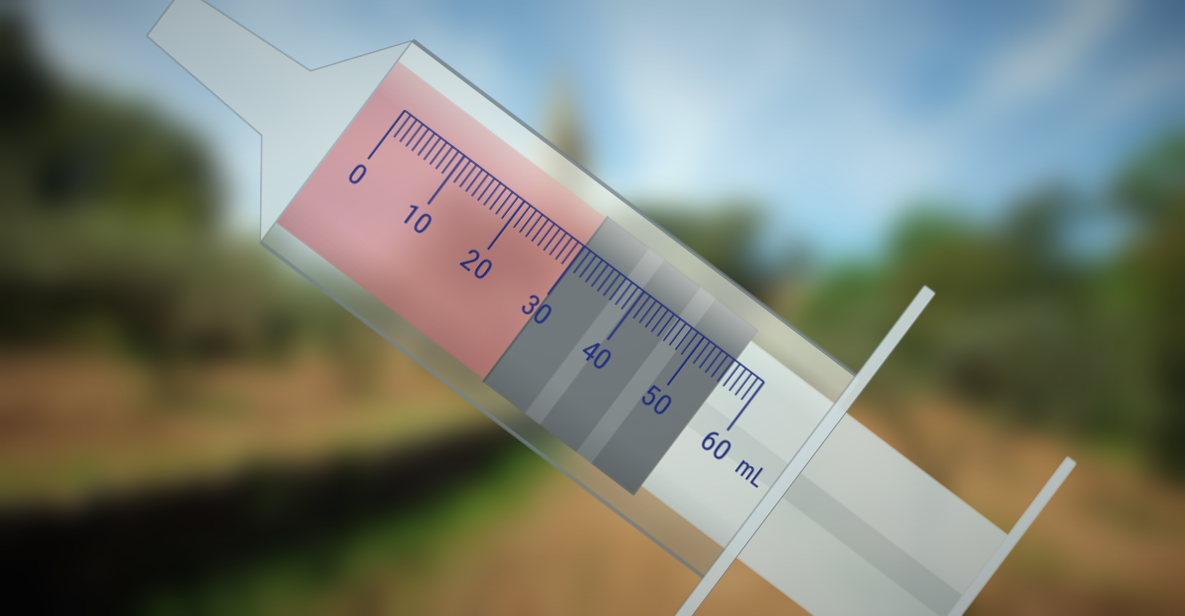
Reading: mL 30
